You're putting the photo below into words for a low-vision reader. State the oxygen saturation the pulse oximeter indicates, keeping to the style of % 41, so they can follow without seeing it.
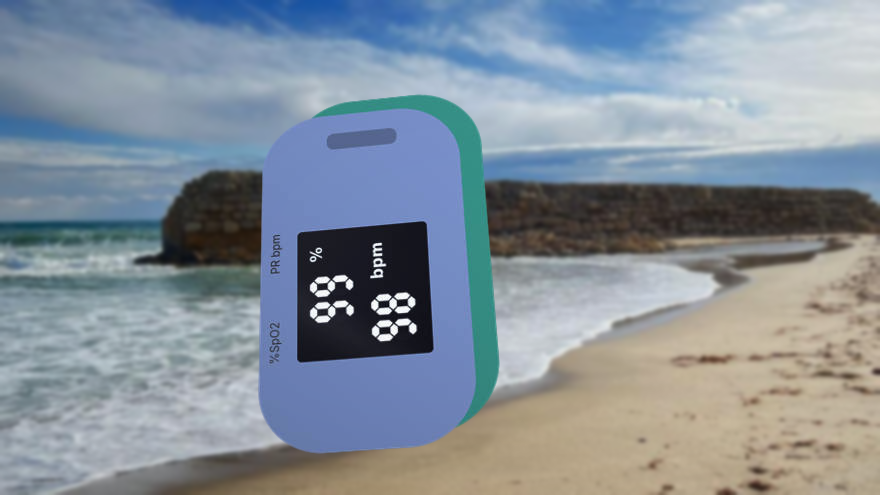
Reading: % 99
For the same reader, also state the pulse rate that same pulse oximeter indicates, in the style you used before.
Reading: bpm 98
